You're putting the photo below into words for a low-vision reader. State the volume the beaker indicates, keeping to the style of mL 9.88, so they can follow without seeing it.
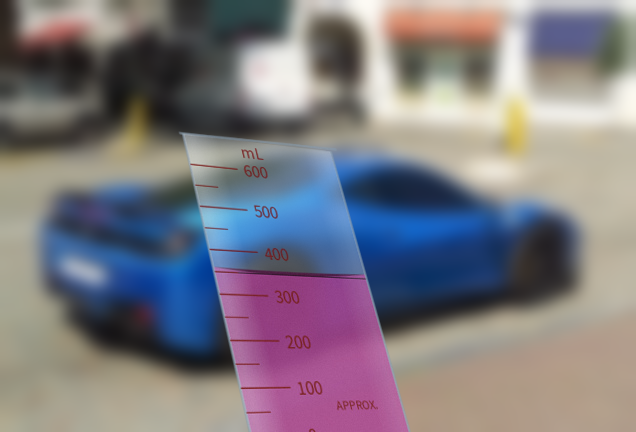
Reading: mL 350
